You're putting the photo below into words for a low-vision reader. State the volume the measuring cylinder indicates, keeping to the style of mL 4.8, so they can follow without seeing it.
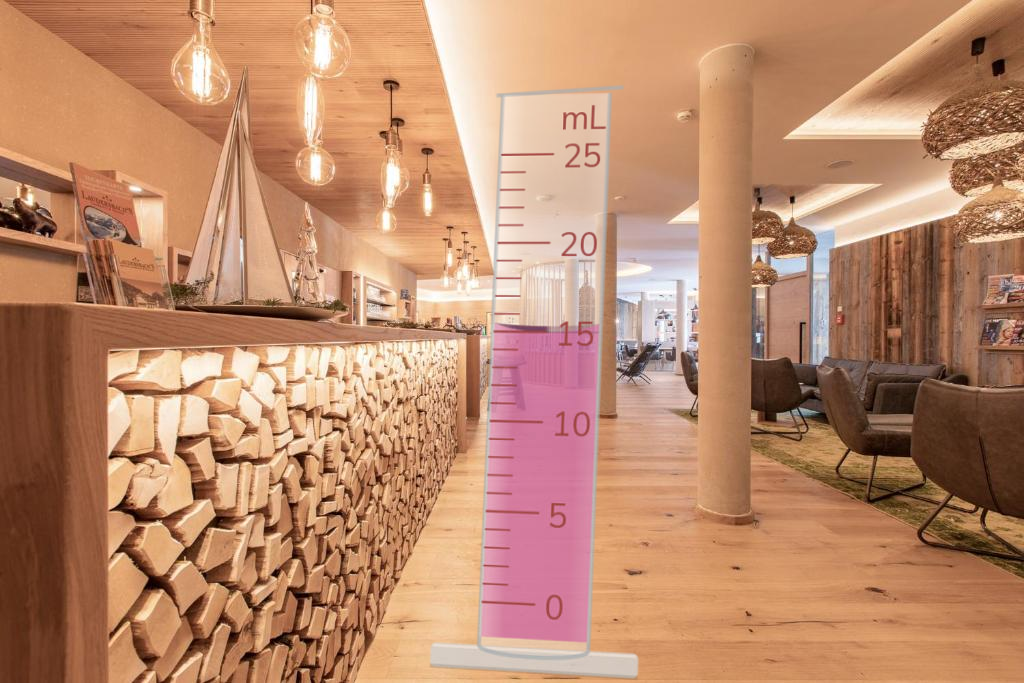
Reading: mL 15
